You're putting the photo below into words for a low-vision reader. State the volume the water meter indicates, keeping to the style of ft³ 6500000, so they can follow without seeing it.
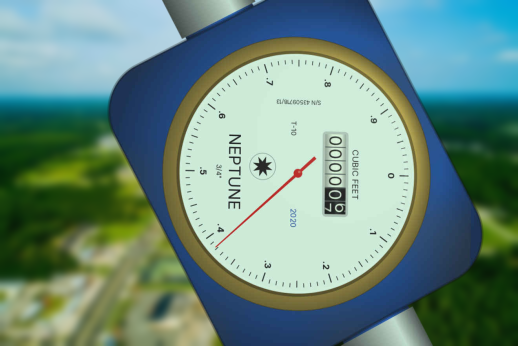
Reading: ft³ 6.38
